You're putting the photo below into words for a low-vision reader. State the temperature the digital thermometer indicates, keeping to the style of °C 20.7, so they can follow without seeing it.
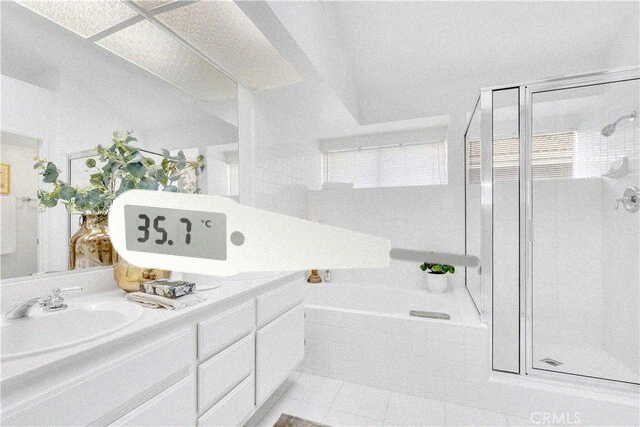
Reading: °C 35.7
